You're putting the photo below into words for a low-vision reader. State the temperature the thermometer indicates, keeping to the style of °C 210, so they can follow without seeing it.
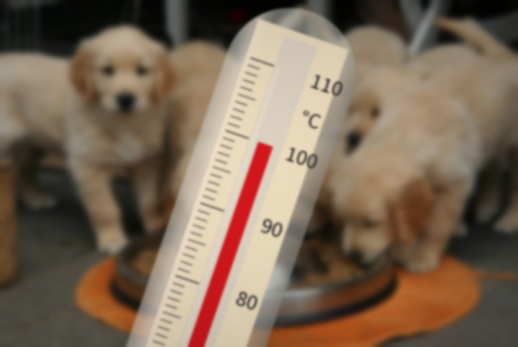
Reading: °C 100
